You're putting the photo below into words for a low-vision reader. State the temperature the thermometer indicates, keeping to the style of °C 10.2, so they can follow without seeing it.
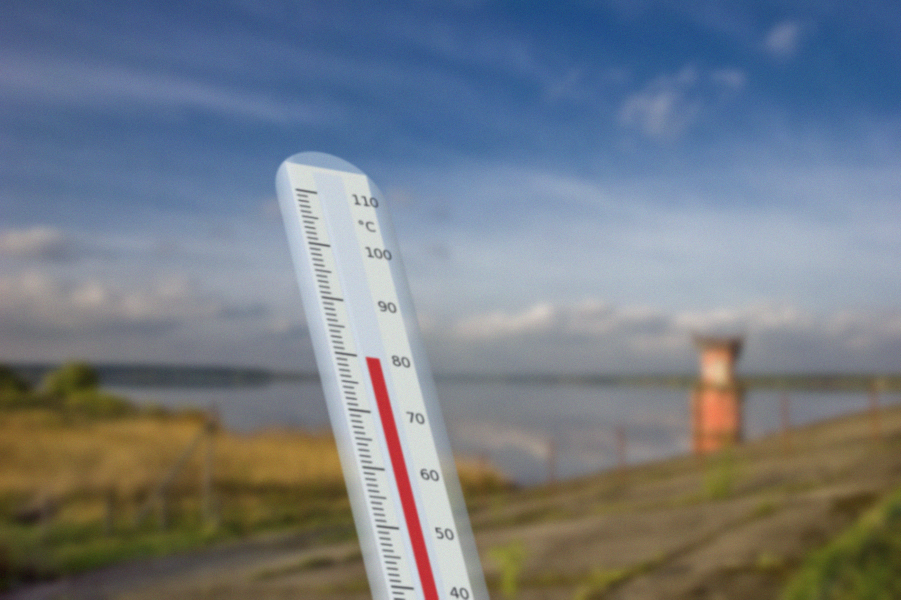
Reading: °C 80
